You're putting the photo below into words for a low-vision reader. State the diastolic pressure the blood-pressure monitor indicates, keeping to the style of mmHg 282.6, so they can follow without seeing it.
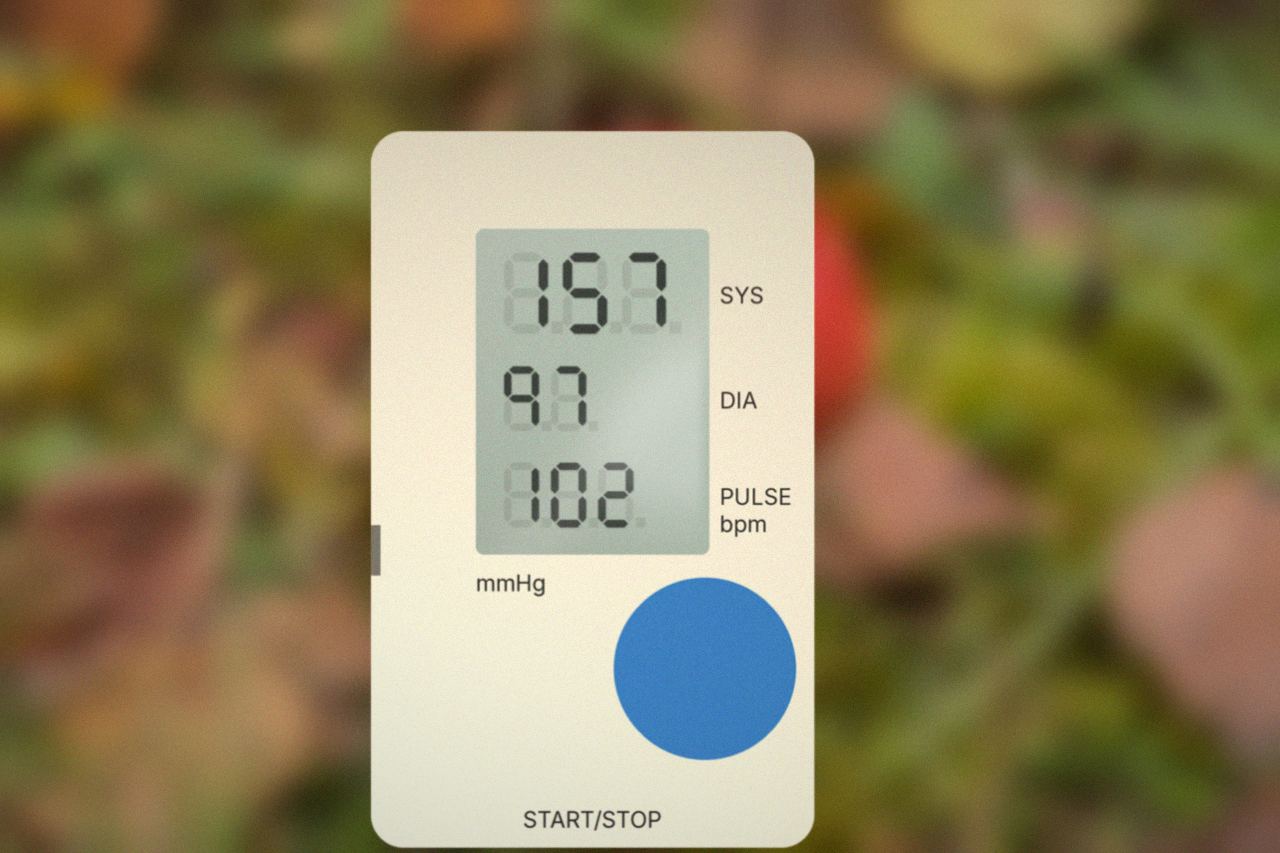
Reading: mmHg 97
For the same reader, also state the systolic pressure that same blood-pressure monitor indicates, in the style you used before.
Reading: mmHg 157
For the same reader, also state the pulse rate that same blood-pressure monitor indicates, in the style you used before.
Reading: bpm 102
